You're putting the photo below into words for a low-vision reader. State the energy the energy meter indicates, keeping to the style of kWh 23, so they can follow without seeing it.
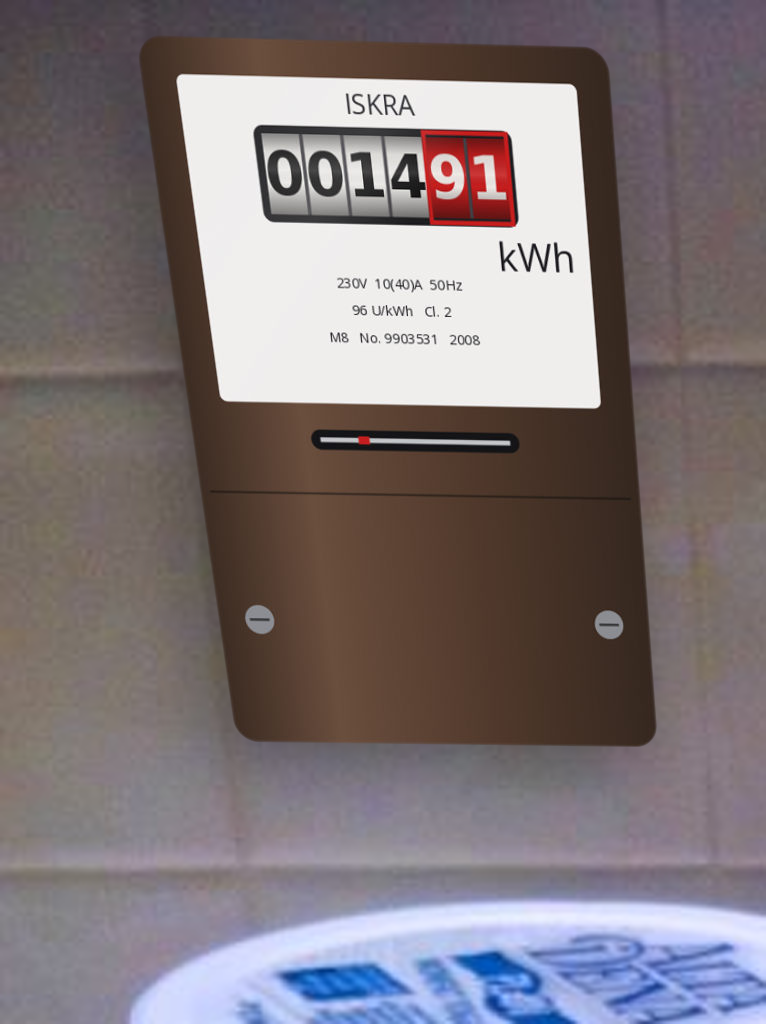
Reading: kWh 14.91
